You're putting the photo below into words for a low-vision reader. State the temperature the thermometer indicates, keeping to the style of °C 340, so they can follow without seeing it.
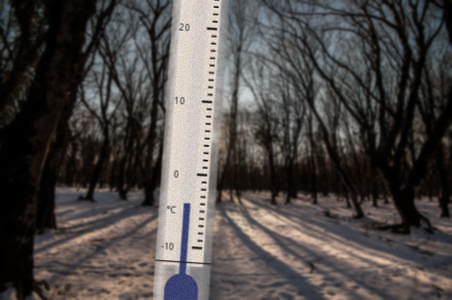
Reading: °C -4
